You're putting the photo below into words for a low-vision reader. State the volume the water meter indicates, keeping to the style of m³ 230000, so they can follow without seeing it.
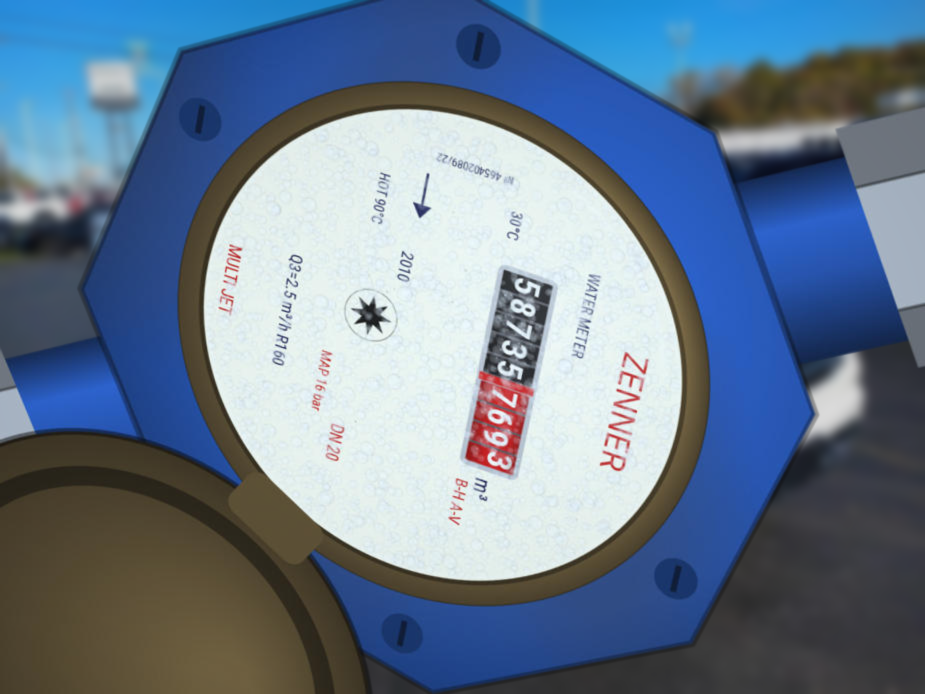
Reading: m³ 58735.7693
